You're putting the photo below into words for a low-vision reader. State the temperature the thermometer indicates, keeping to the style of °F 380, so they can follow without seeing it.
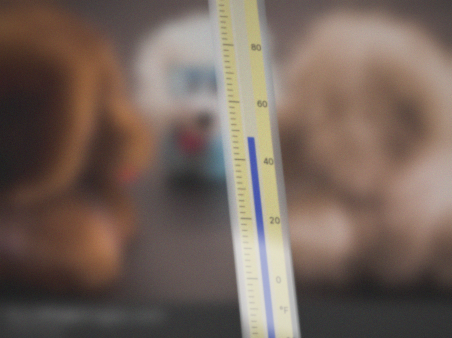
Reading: °F 48
